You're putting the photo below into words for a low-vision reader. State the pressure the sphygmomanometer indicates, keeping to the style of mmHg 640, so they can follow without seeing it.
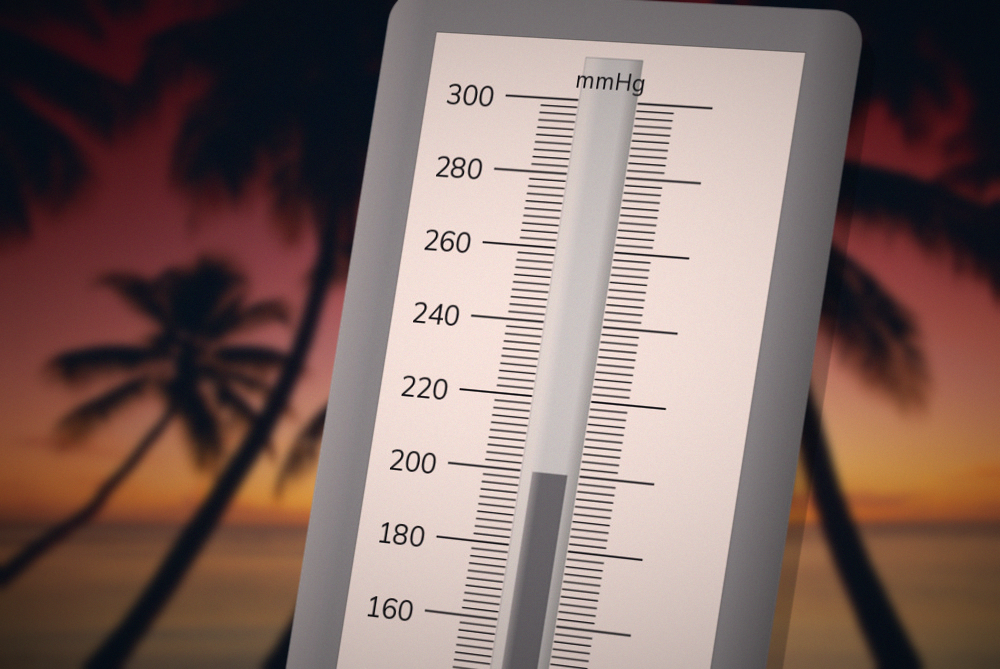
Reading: mmHg 200
